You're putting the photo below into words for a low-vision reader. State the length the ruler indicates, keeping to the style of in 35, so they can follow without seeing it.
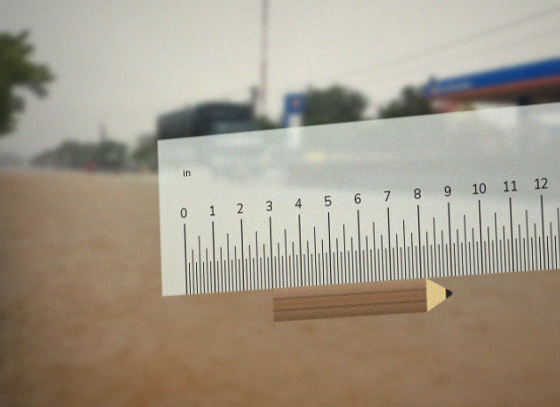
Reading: in 6
